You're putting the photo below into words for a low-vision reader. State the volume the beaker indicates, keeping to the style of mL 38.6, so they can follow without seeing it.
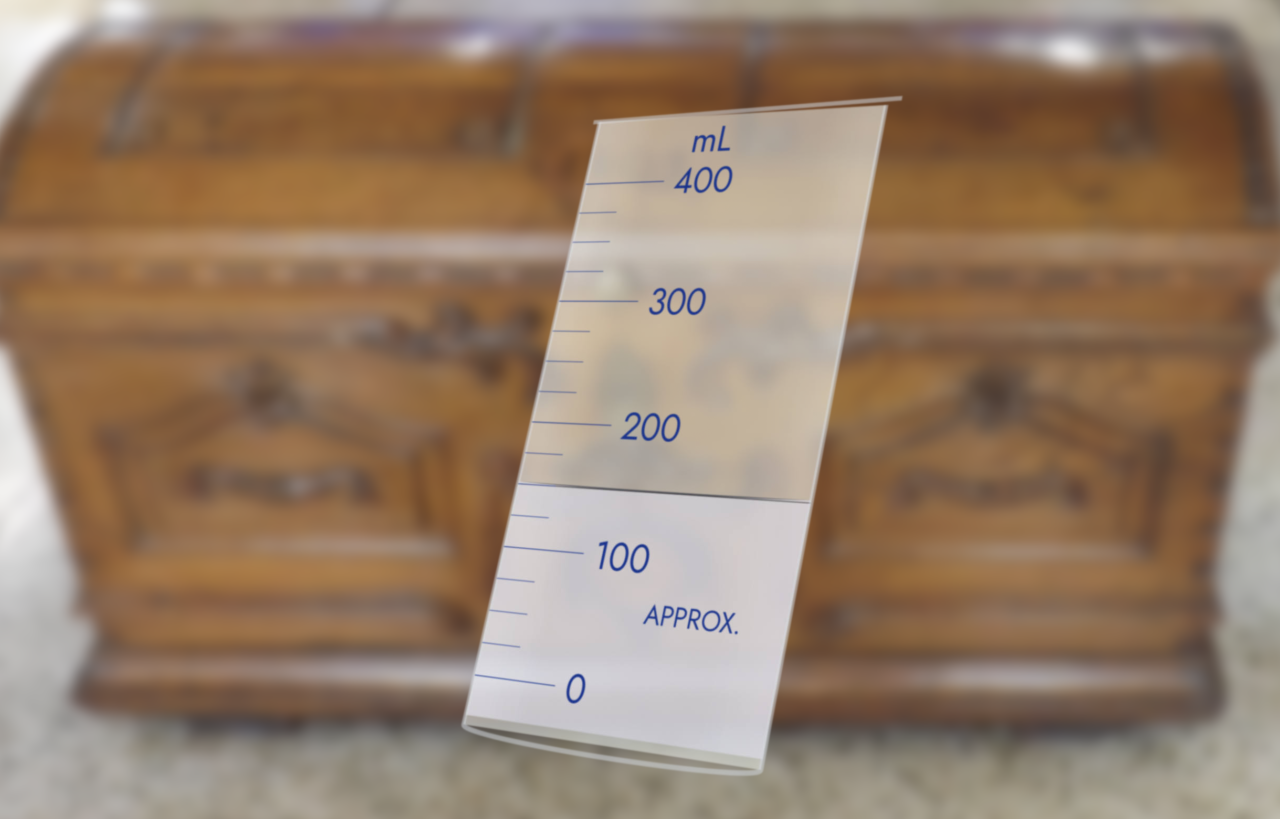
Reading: mL 150
